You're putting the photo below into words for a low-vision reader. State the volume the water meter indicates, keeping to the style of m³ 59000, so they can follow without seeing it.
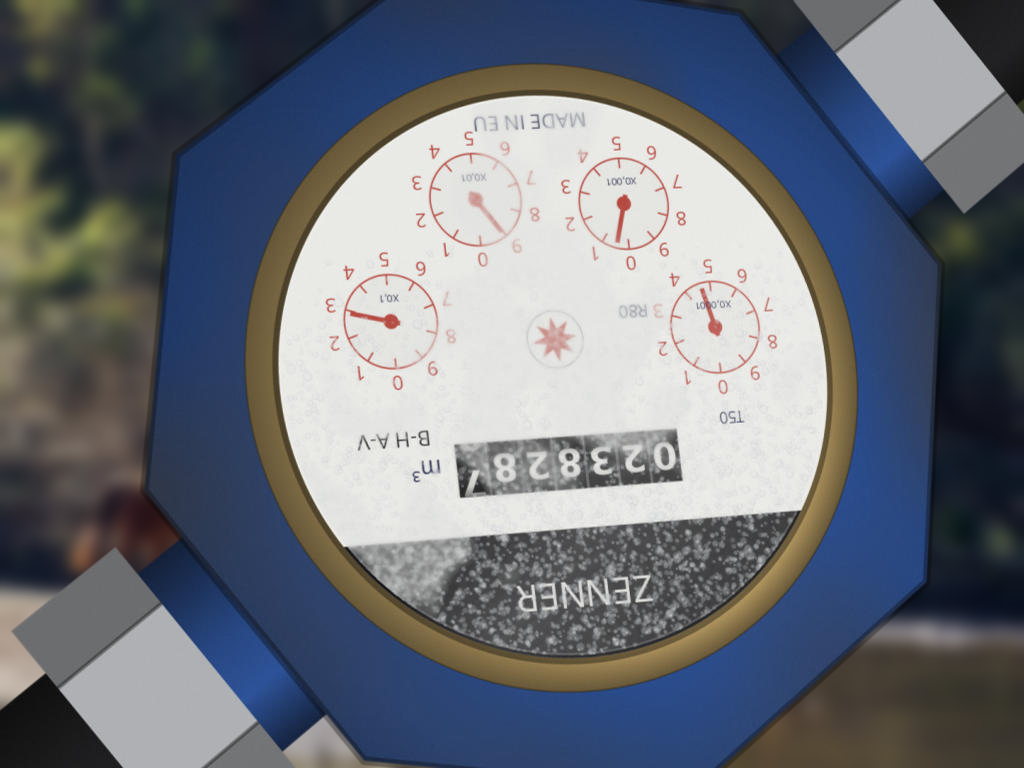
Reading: m³ 238287.2904
